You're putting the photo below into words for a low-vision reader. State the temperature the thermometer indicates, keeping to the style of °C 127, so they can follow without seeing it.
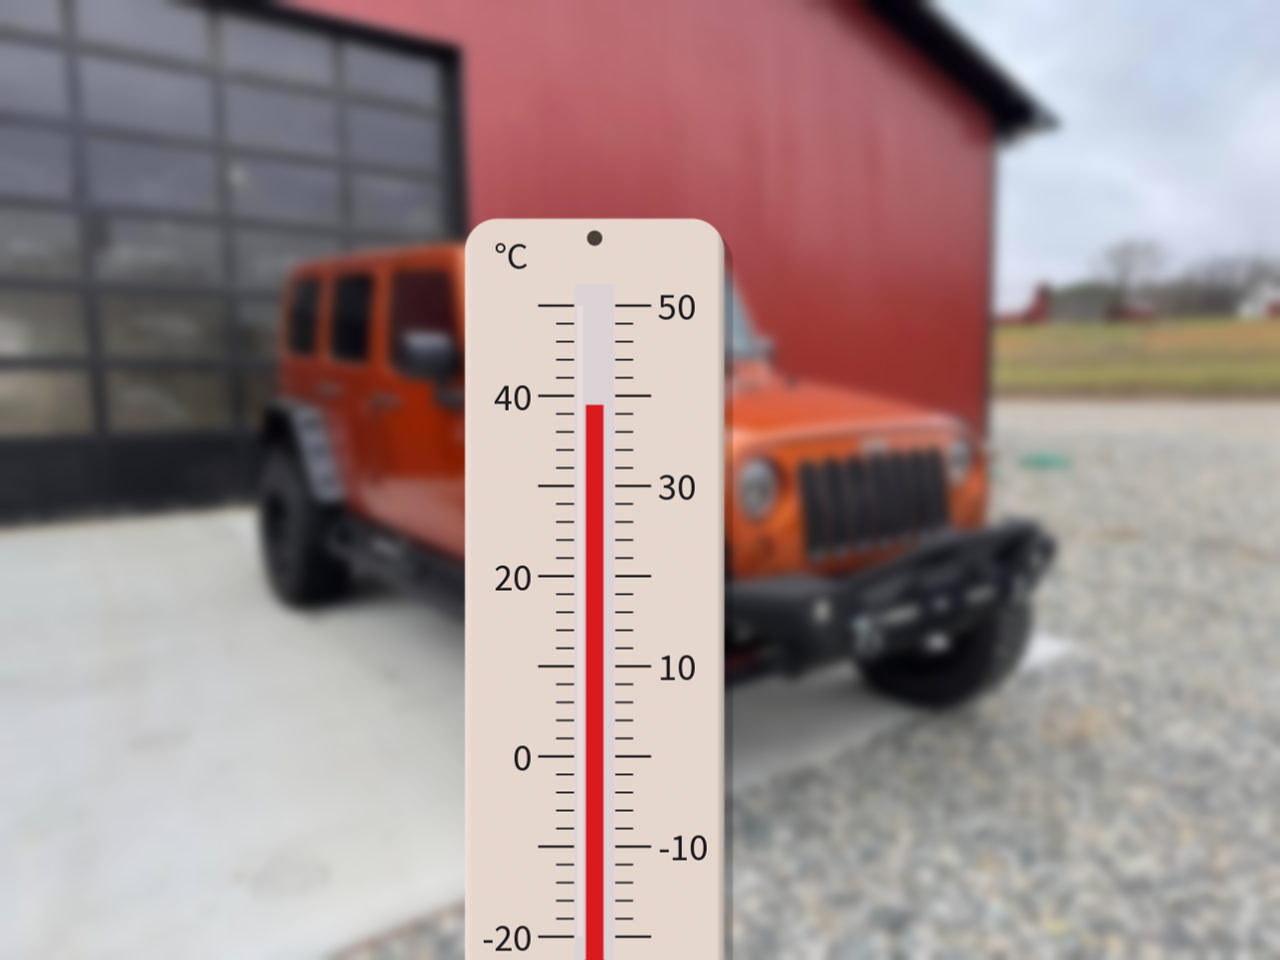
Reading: °C 39
